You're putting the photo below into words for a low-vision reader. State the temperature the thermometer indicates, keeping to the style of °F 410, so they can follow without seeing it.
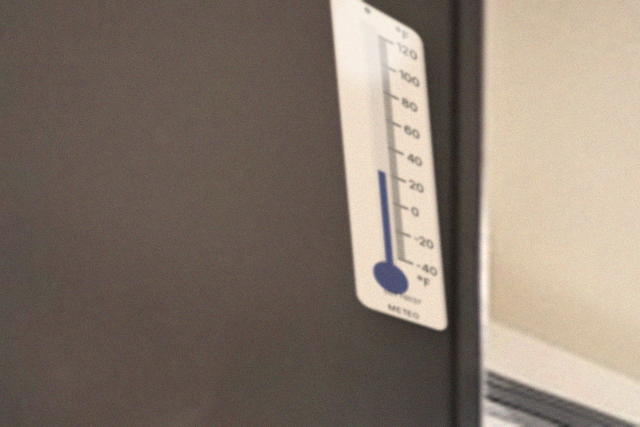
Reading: °F 20
